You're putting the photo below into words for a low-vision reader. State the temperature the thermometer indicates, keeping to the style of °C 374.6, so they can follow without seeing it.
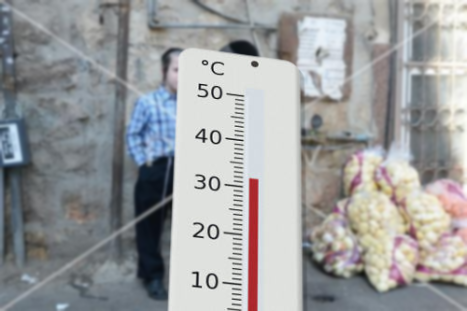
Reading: °C 32
